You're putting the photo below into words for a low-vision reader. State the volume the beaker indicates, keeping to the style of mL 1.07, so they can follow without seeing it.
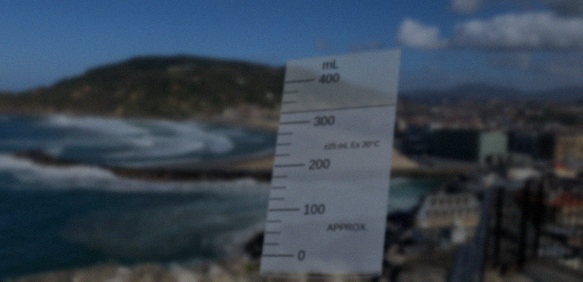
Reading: mL 325
